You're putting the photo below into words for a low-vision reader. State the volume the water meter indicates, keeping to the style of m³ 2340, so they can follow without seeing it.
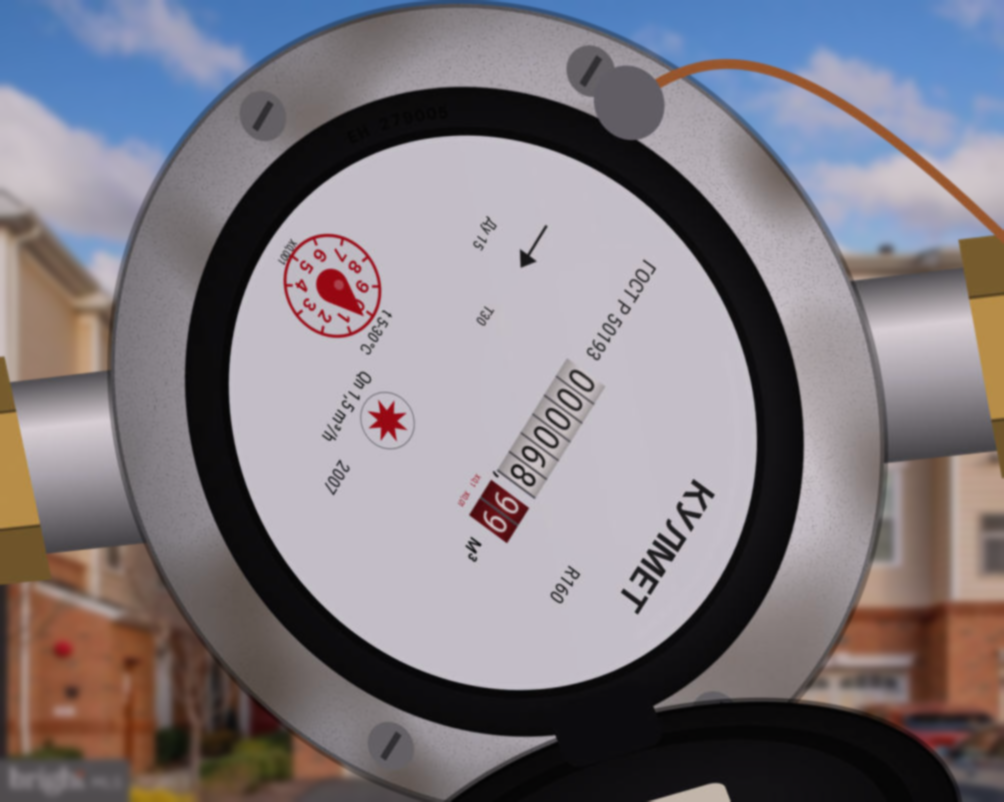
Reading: m³ 68.990
